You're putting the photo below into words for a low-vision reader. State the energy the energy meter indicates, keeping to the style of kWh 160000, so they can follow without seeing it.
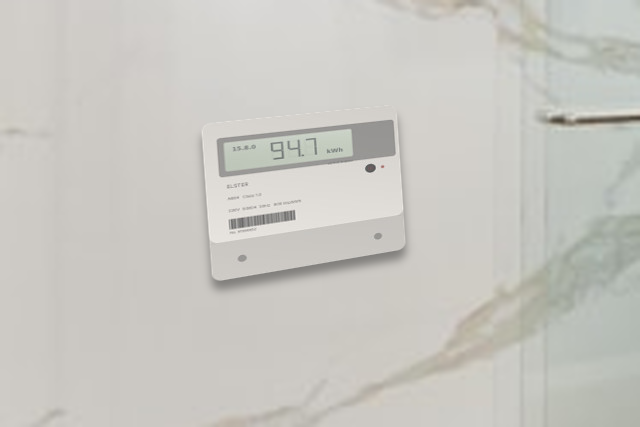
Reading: kWh 94.7
